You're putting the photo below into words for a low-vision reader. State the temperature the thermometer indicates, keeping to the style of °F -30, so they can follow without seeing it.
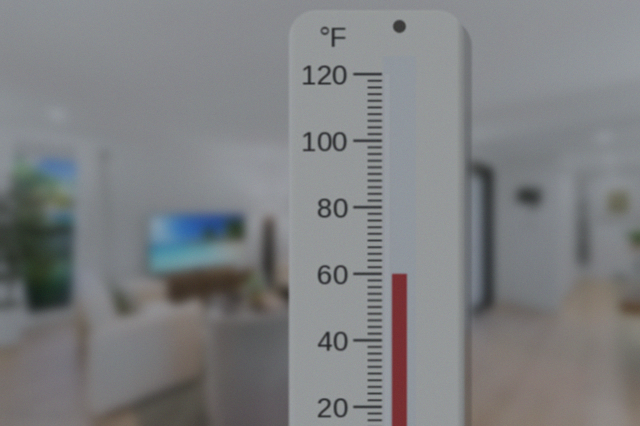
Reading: °F 60
